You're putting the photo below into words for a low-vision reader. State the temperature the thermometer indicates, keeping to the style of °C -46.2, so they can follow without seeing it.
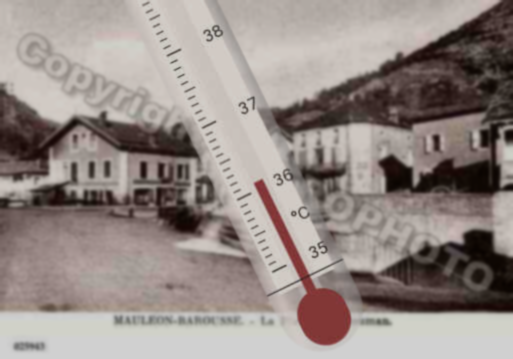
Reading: °C 36.1
